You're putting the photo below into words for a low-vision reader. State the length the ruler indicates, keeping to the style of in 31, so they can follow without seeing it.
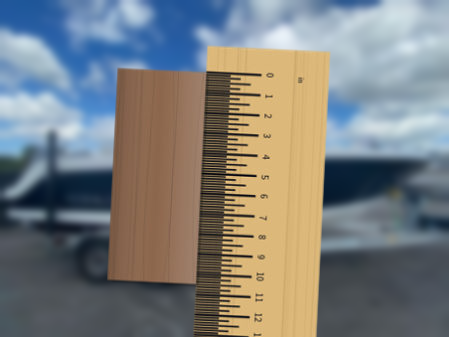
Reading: in 10.5
